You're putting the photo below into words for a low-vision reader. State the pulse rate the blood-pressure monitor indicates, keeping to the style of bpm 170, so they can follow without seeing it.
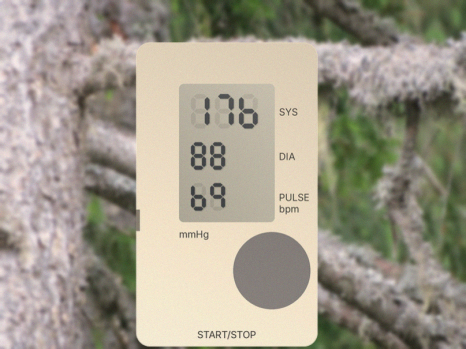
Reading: bpm 69
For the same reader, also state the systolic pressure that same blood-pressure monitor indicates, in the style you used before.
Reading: mmHg 176
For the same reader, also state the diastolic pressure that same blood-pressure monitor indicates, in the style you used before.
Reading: mmHg 88
